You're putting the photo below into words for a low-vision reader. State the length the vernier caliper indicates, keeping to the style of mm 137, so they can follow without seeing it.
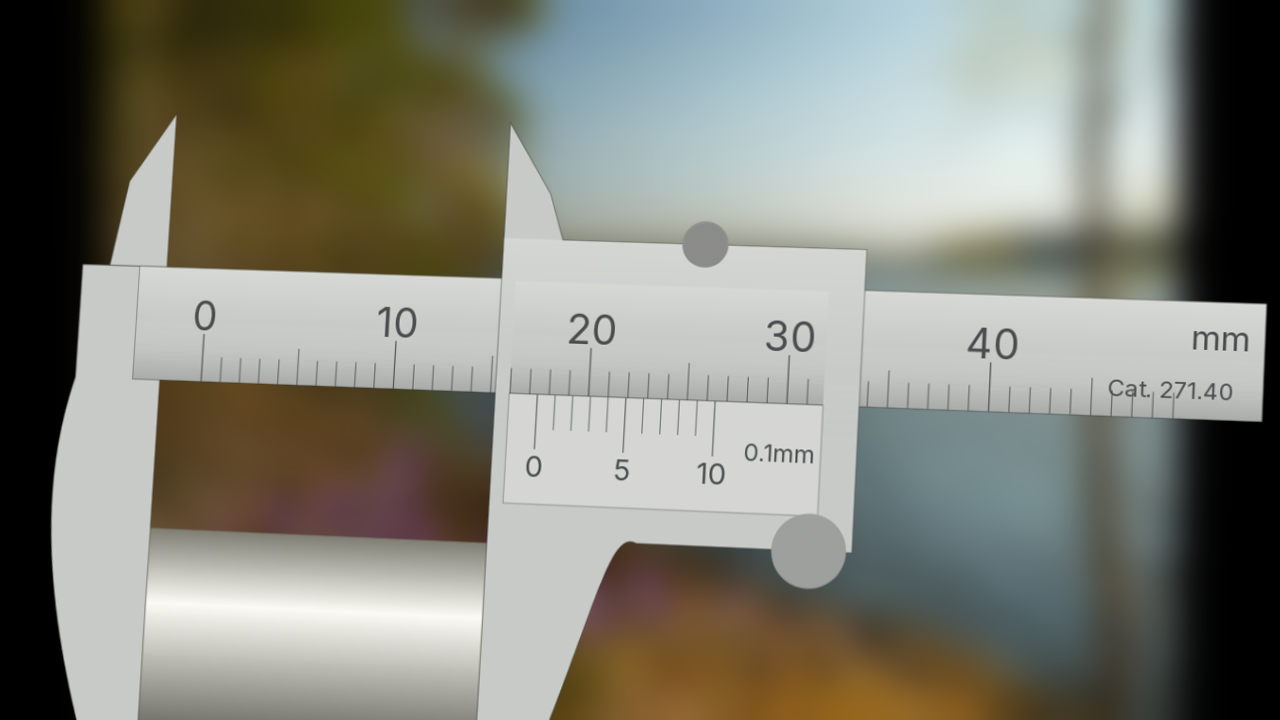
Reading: mm 17.4
